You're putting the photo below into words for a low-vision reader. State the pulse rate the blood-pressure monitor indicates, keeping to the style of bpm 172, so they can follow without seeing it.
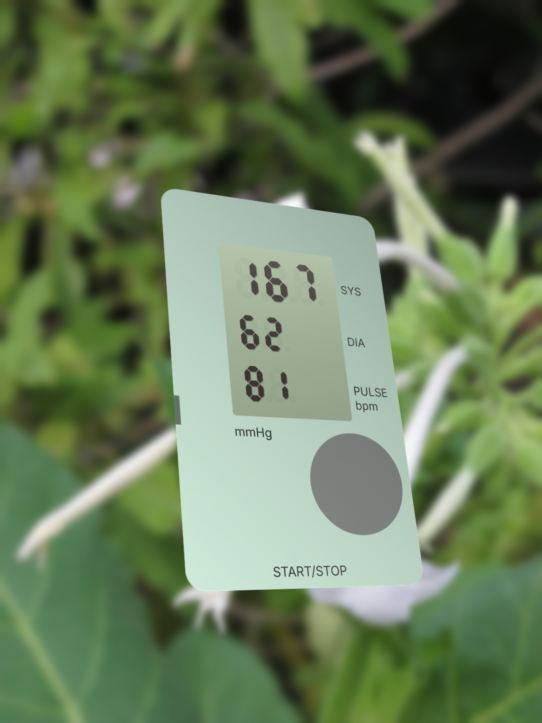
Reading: bpm 81
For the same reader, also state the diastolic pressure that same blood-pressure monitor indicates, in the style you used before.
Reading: mmHg 62
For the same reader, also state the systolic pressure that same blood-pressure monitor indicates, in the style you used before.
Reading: mmHg 167
